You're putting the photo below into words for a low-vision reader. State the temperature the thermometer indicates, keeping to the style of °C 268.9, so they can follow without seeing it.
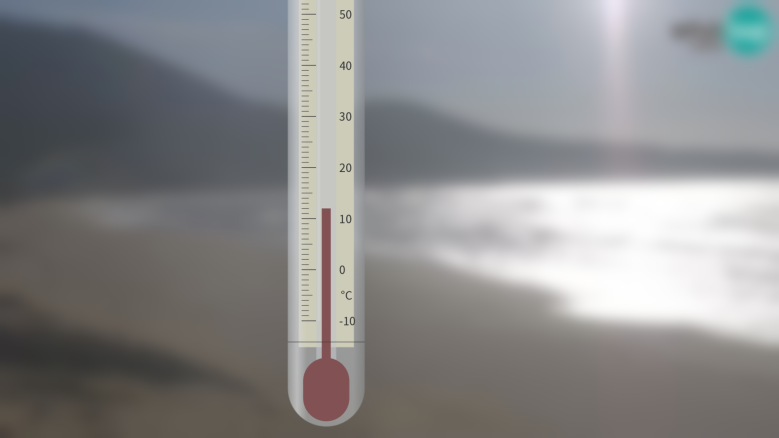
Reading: °C 12
